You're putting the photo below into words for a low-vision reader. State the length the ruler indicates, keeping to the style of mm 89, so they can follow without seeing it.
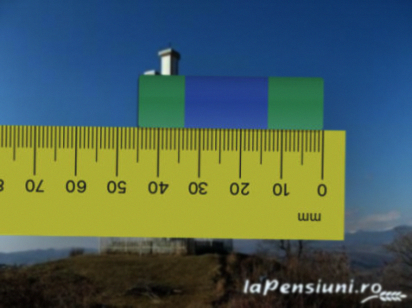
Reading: mm 45
